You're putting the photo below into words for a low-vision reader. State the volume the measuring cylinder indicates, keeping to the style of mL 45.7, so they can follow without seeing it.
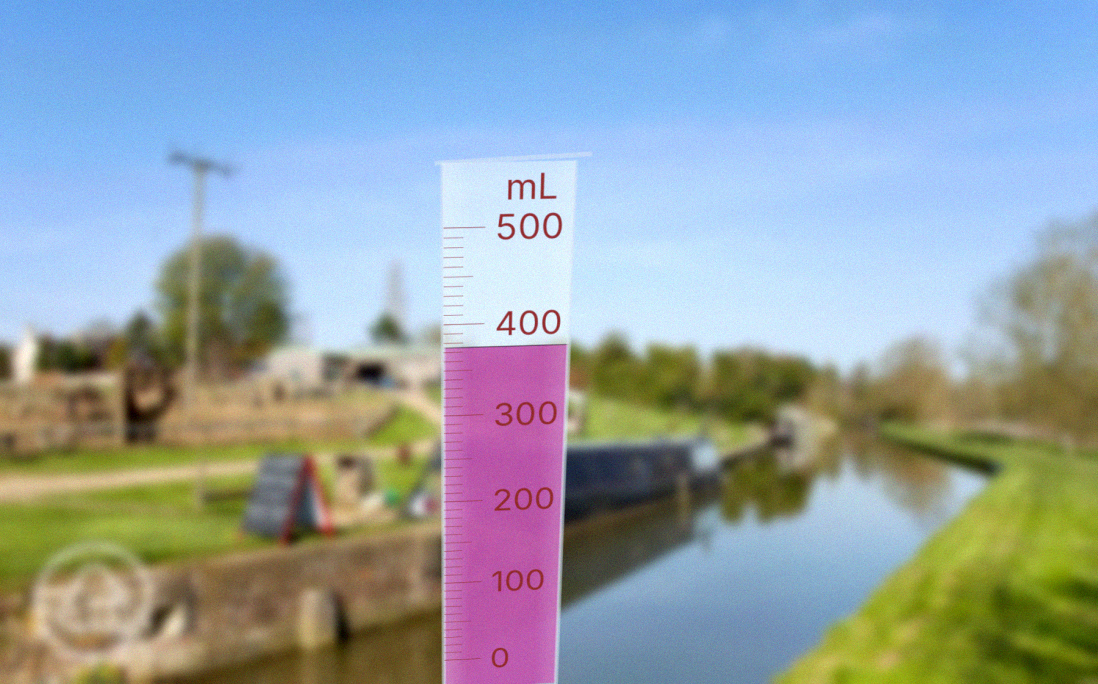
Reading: mL 375
